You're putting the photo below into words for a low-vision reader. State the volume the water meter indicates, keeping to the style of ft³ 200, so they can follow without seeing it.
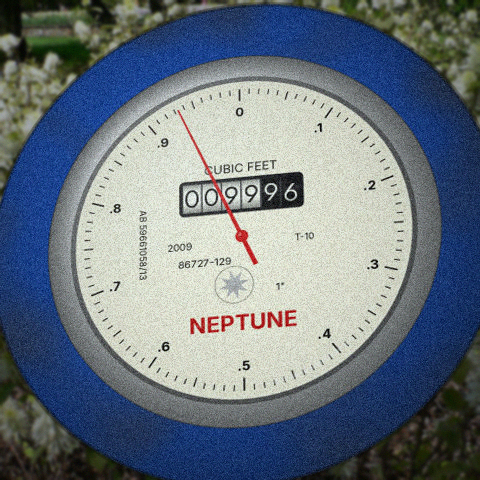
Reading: ft³ 9995.93
